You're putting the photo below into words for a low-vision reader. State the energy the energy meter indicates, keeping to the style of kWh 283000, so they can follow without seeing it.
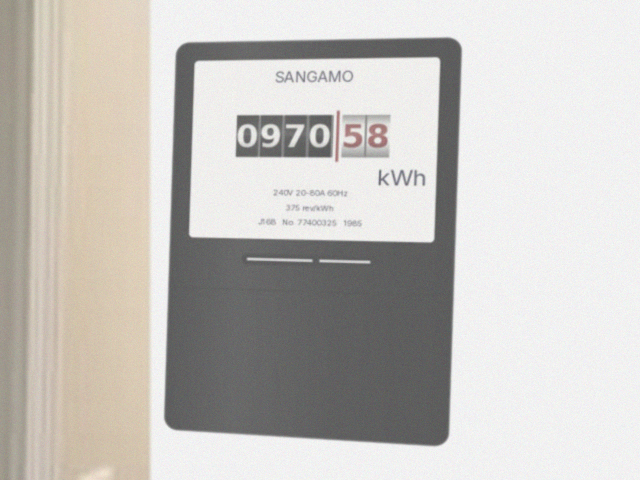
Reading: kWh 970.58
